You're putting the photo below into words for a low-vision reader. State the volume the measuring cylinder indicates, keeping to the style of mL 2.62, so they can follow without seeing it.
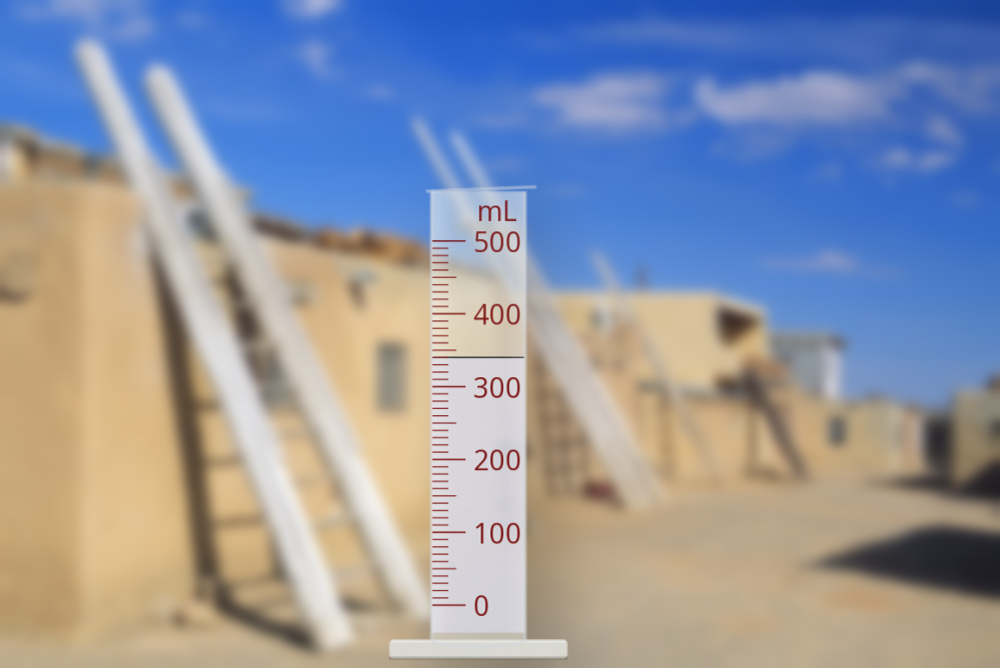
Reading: mL 340
